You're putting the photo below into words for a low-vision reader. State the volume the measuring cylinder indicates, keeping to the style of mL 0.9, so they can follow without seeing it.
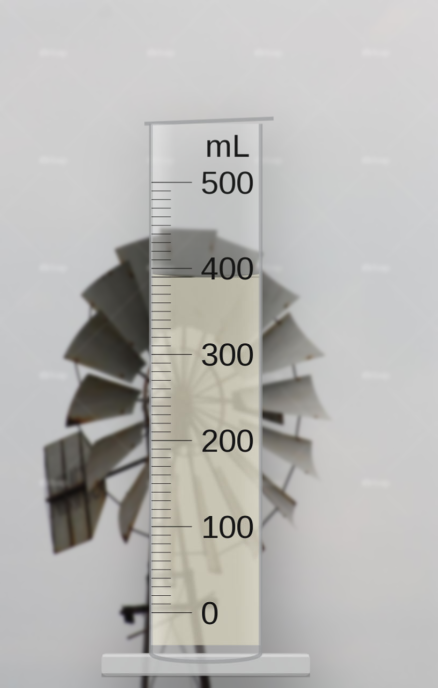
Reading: mL 390
